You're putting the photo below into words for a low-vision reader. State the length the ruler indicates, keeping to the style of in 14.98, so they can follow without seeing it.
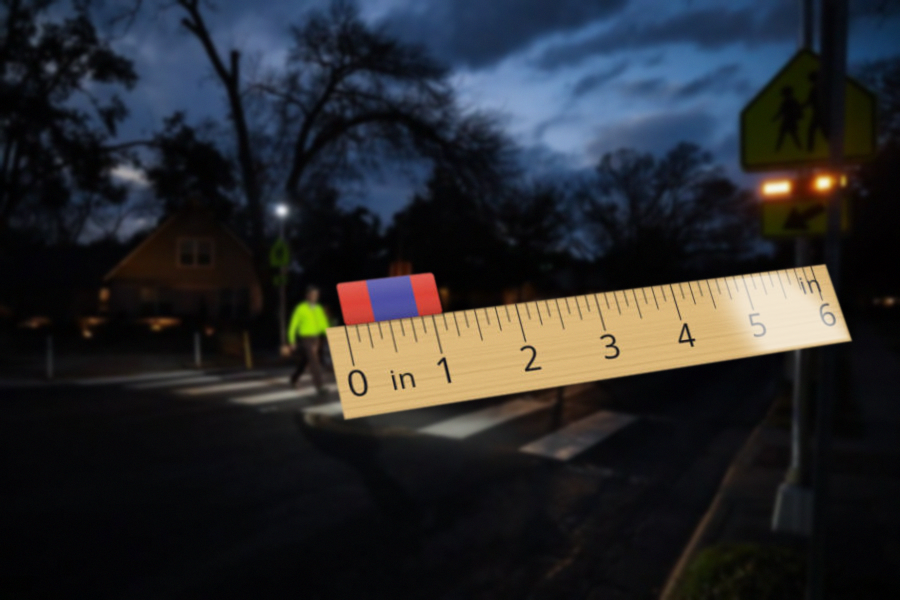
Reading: in 1.125
